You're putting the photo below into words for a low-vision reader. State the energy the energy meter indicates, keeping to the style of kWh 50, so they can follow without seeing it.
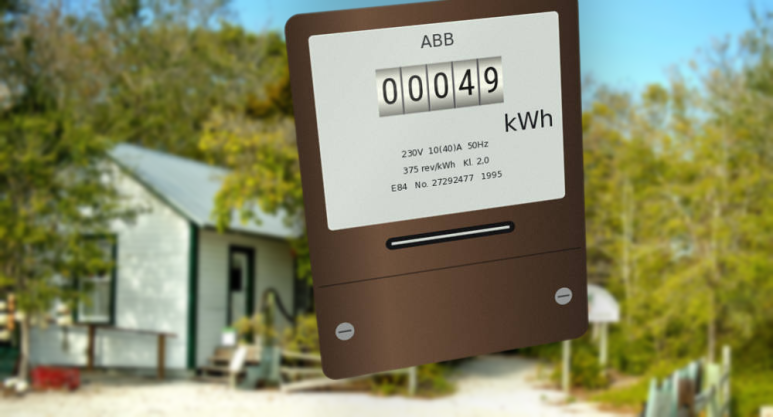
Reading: kWh 49
